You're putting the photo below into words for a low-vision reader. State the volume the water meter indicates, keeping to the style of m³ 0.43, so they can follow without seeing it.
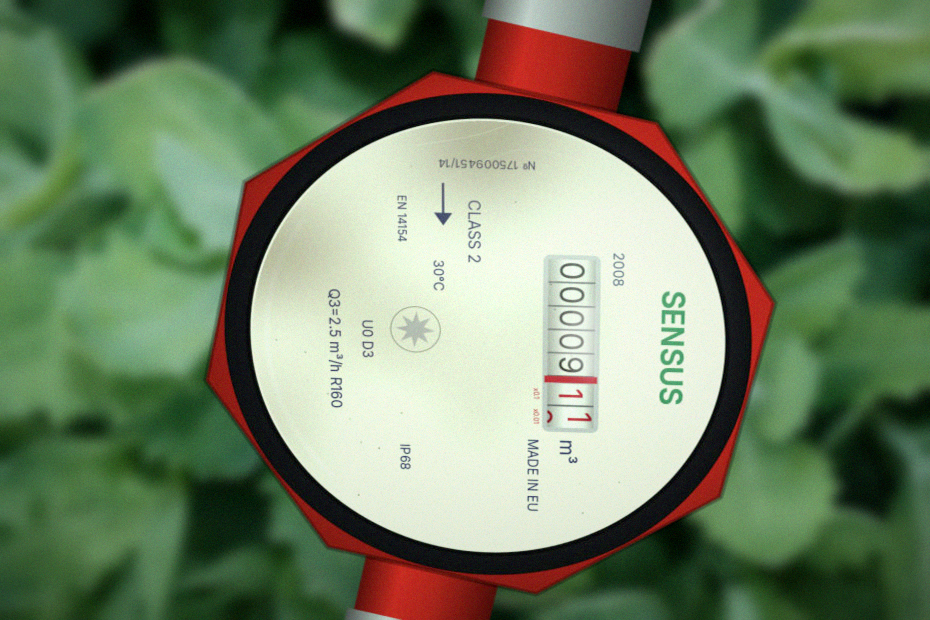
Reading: m³ 9.11
